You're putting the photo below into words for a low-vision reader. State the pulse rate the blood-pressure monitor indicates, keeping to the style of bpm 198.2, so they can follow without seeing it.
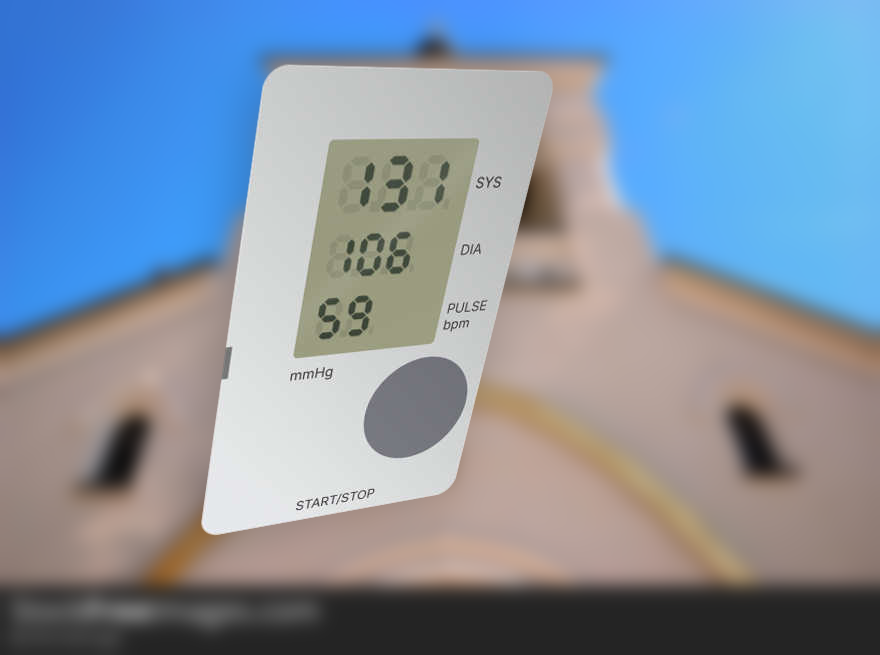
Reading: bpm 59
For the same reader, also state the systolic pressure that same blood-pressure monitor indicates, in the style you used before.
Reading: mmHg 131
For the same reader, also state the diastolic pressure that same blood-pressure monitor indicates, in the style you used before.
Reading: mmHg 106
